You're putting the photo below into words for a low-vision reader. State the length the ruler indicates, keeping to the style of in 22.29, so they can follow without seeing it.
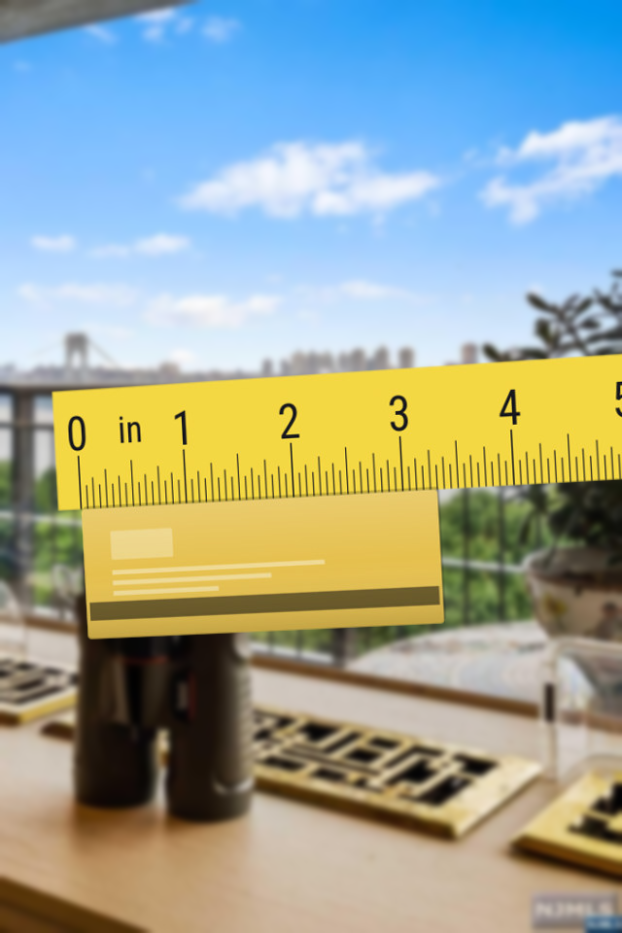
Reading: in 3.3125
